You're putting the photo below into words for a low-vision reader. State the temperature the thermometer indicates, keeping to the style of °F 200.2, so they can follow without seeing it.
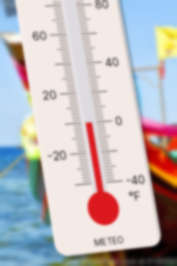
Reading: °F 0
